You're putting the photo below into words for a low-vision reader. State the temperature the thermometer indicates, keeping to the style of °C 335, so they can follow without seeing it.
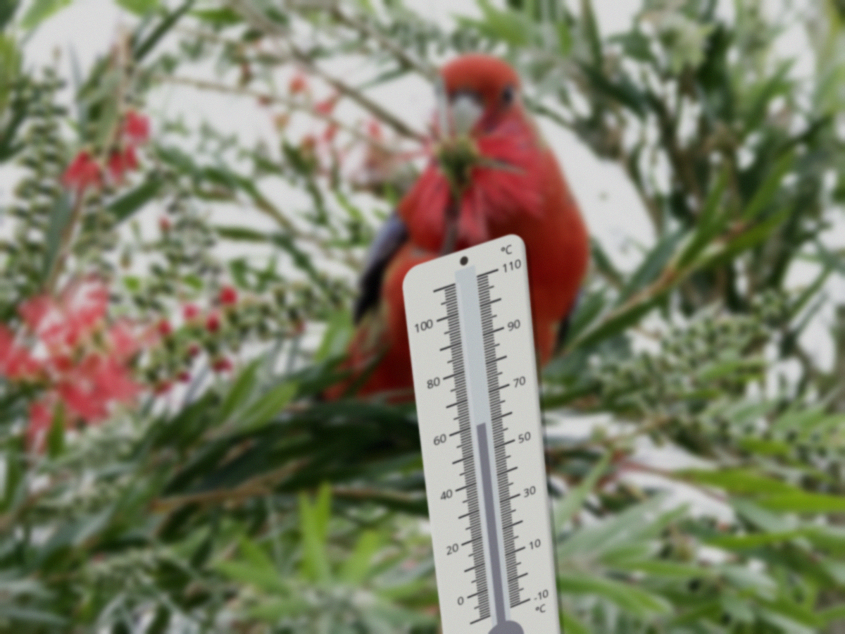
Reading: °C 60
